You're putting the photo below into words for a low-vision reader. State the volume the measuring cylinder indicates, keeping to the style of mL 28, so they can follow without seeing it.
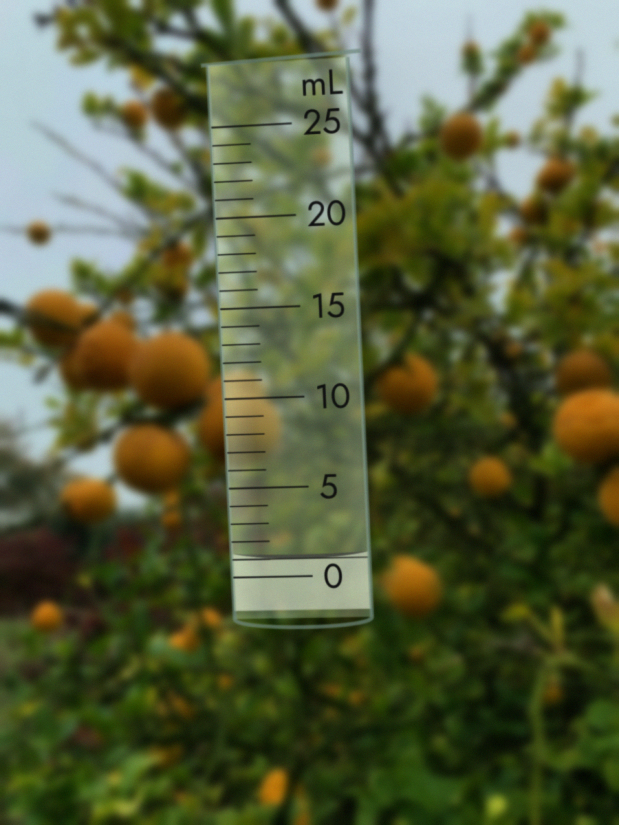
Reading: mL 1
